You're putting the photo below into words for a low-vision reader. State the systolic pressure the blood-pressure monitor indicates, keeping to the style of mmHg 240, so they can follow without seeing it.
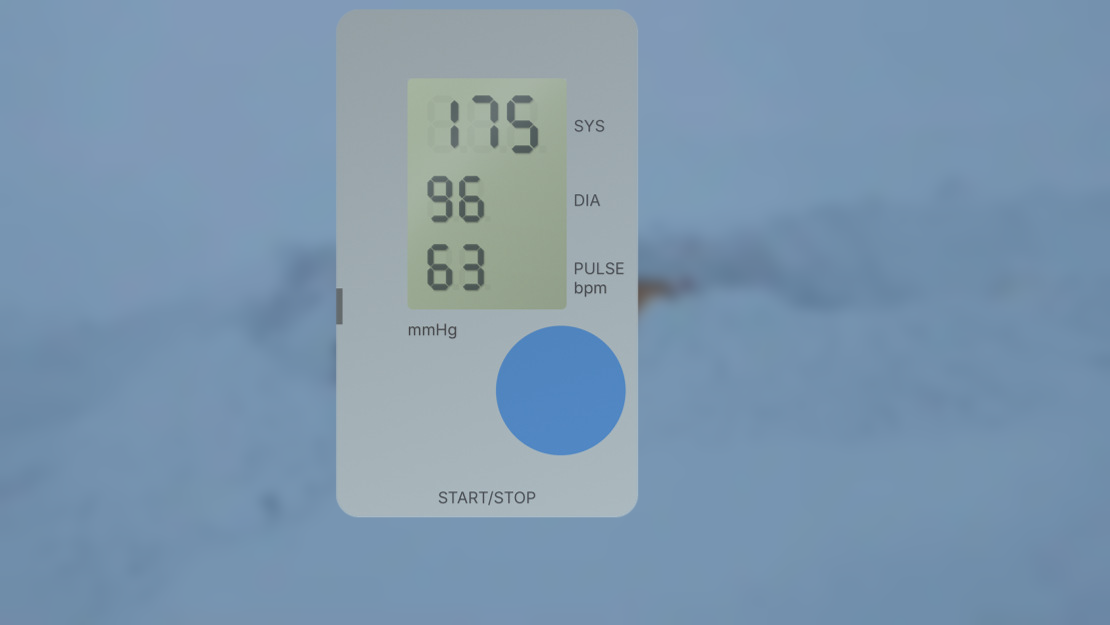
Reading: mmHg 175
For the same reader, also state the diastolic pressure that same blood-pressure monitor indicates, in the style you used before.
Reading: mmHg 96
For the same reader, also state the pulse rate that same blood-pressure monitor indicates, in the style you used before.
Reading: bpm 63
